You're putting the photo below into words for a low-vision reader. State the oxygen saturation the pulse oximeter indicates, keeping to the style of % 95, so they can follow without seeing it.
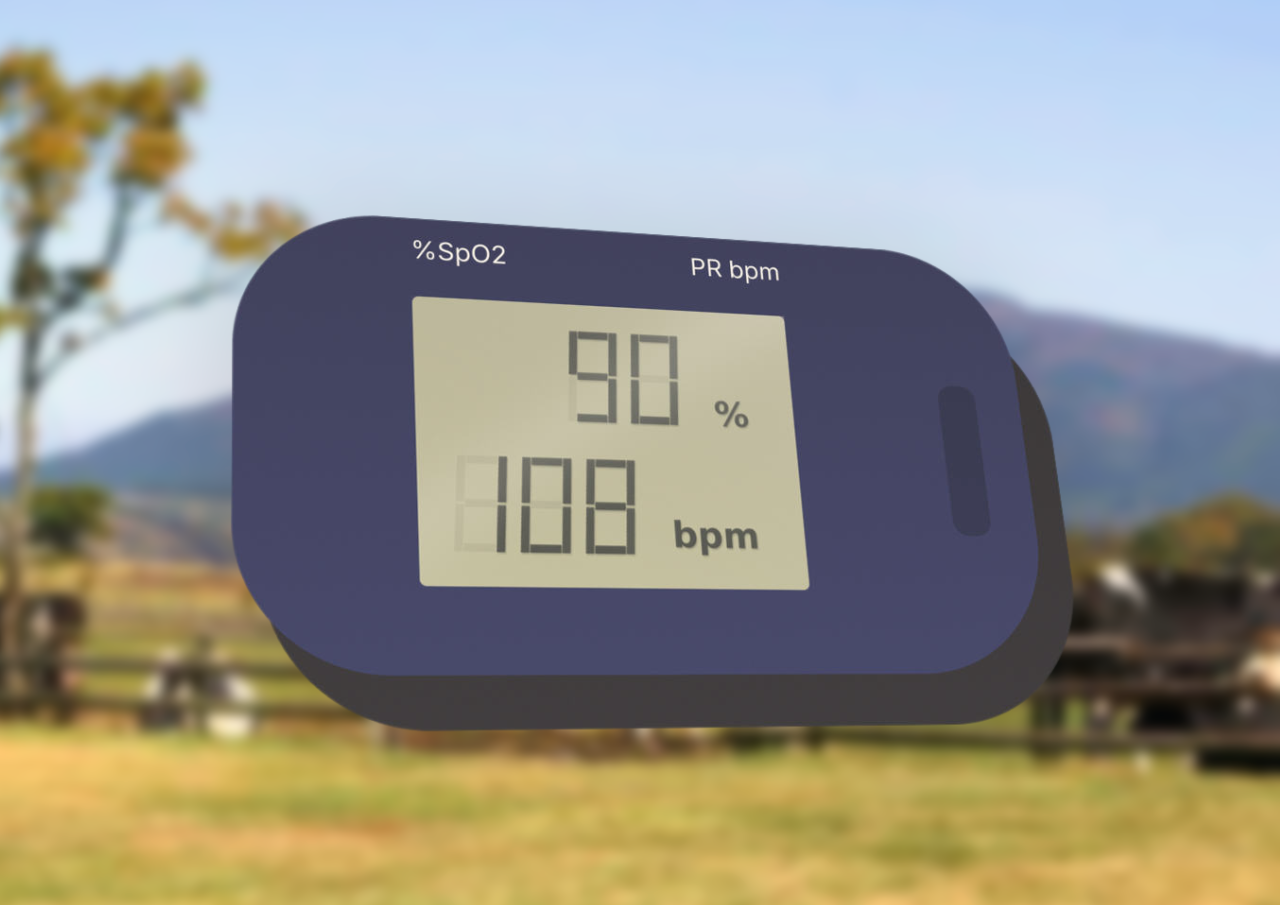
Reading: % 90
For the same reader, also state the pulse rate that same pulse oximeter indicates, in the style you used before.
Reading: bpm 108
